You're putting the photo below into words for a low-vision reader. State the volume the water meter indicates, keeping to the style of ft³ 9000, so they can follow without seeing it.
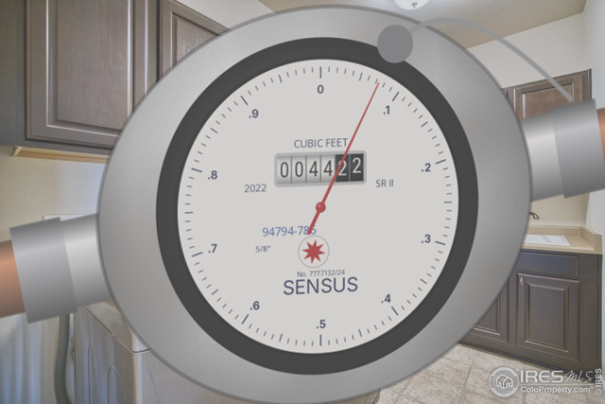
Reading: ft³ 4422.07
